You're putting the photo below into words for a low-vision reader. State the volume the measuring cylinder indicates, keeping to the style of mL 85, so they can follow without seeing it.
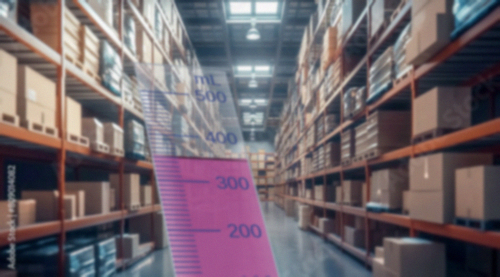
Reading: mL 350
